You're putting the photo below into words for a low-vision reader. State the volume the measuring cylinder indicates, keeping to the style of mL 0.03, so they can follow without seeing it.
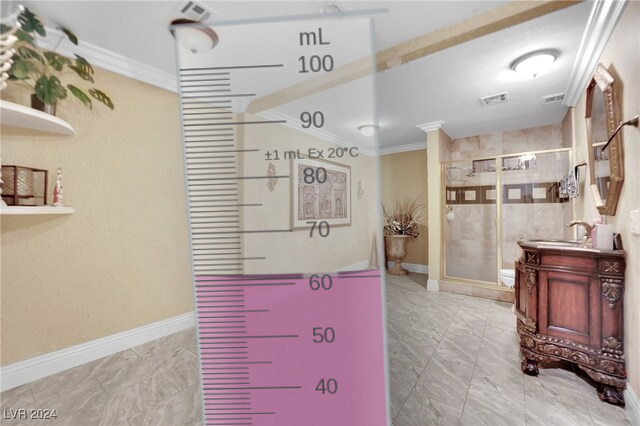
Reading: mL 61
